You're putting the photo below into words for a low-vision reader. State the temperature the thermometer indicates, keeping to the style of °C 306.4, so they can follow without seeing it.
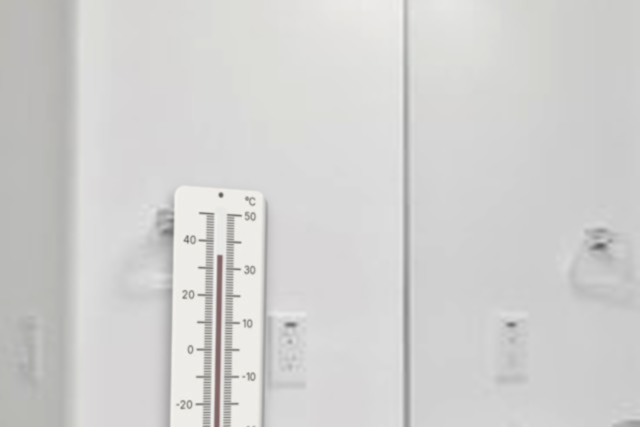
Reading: °C 35
